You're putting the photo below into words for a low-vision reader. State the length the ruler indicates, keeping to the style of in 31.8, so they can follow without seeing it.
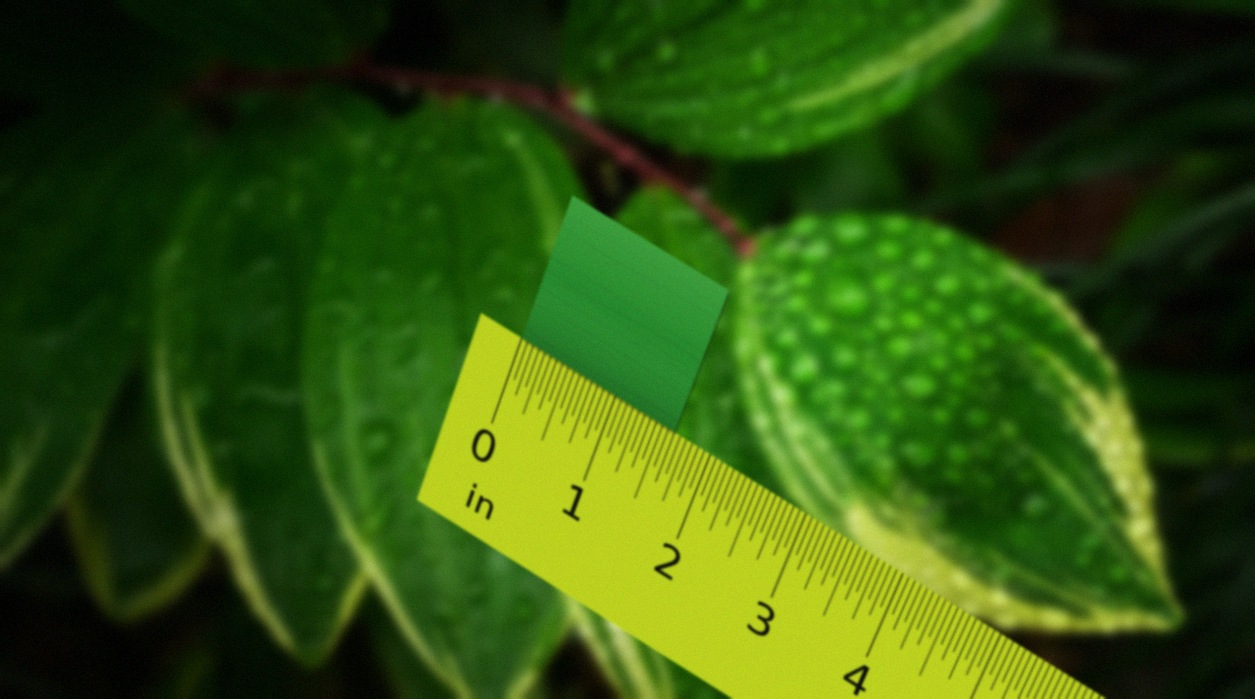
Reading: in 1.625
